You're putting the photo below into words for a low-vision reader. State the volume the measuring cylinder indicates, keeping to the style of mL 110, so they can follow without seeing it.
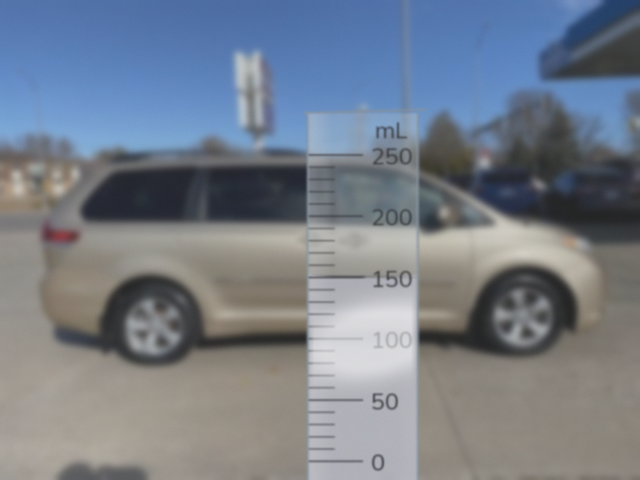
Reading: mL 150
